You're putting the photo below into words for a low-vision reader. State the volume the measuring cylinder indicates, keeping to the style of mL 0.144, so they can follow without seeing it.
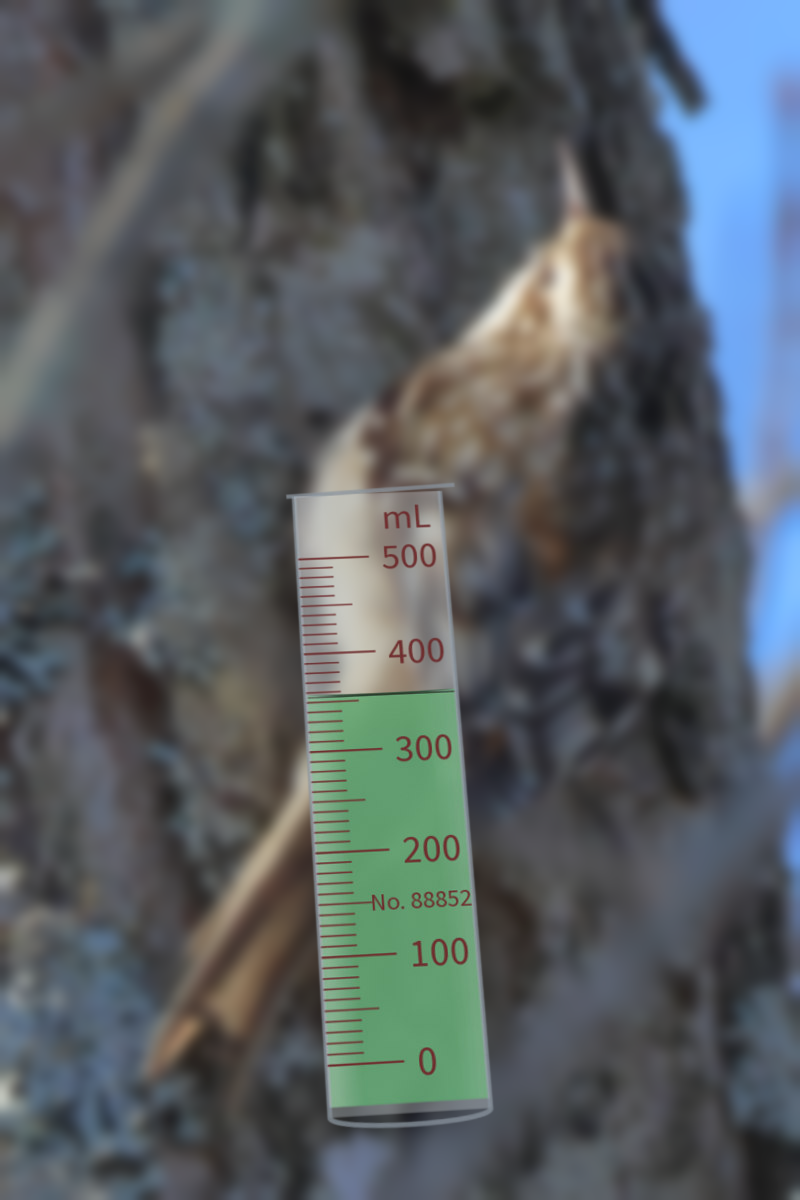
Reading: mL 355
